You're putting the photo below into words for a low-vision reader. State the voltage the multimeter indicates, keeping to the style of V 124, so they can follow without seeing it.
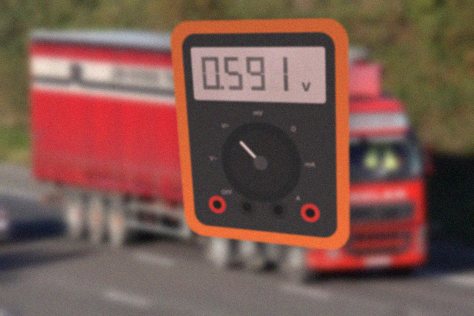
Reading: V 0.591
